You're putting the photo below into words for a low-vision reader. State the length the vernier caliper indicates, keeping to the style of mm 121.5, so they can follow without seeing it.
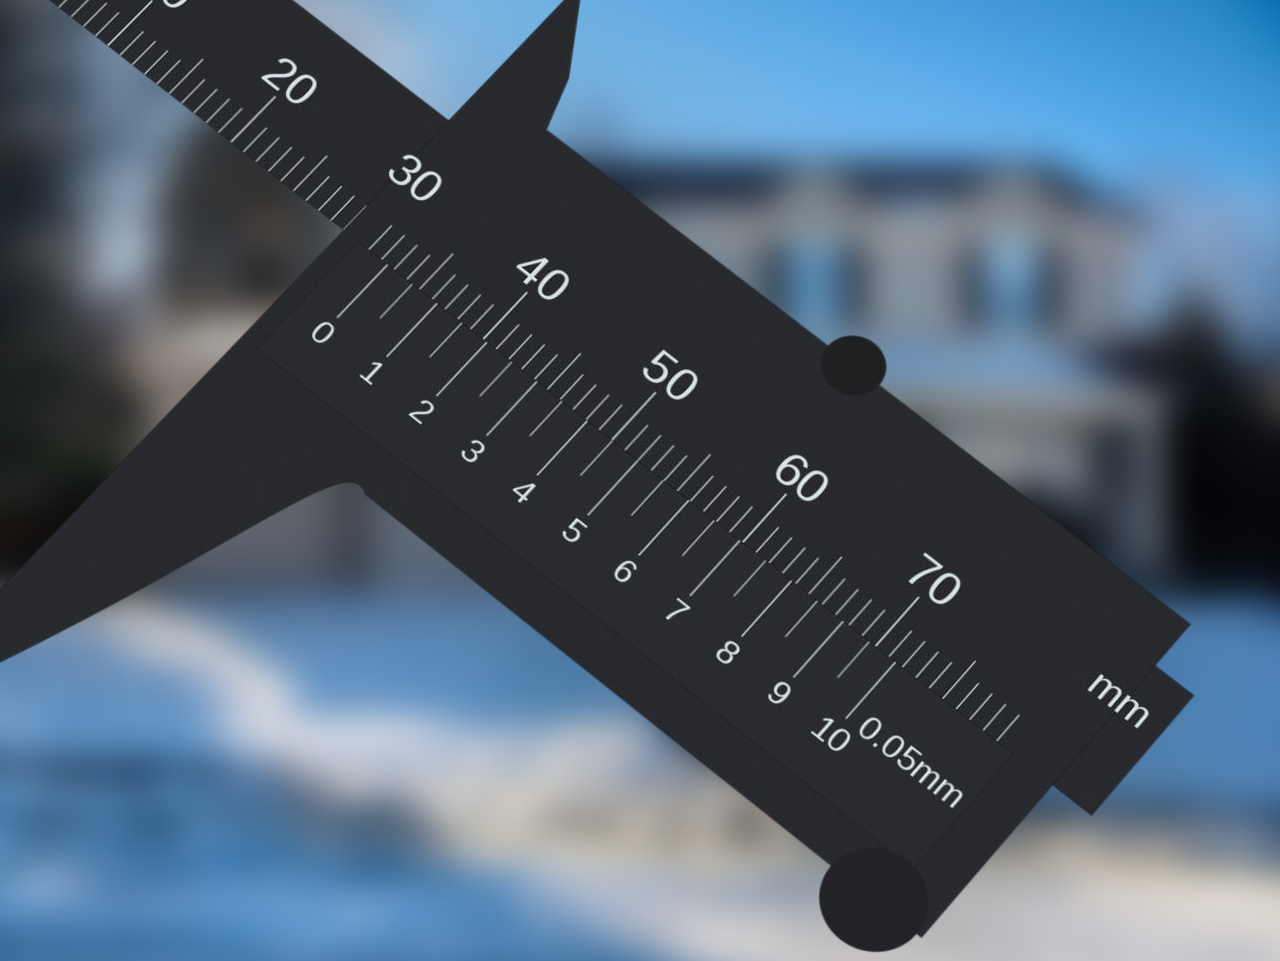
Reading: mm 32.5
